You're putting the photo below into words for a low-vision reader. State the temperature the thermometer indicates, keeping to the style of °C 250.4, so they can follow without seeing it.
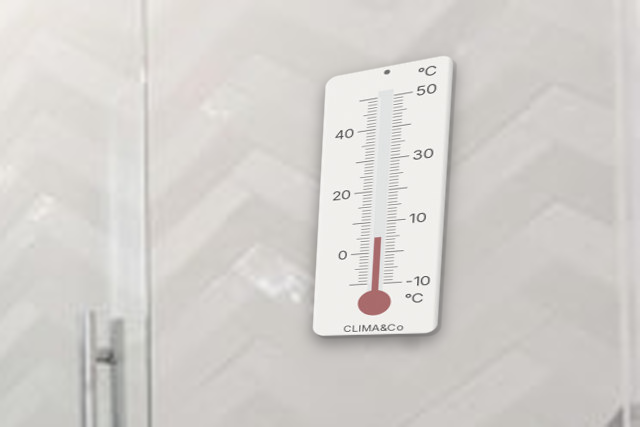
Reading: °C 5
